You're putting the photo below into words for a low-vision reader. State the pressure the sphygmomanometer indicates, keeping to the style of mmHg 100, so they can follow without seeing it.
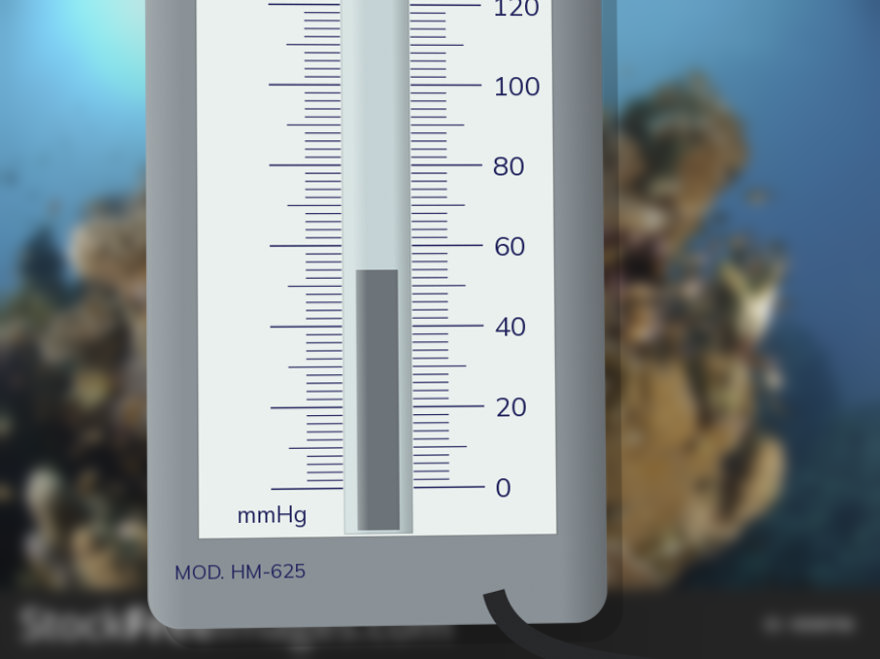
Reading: mmHg 54
